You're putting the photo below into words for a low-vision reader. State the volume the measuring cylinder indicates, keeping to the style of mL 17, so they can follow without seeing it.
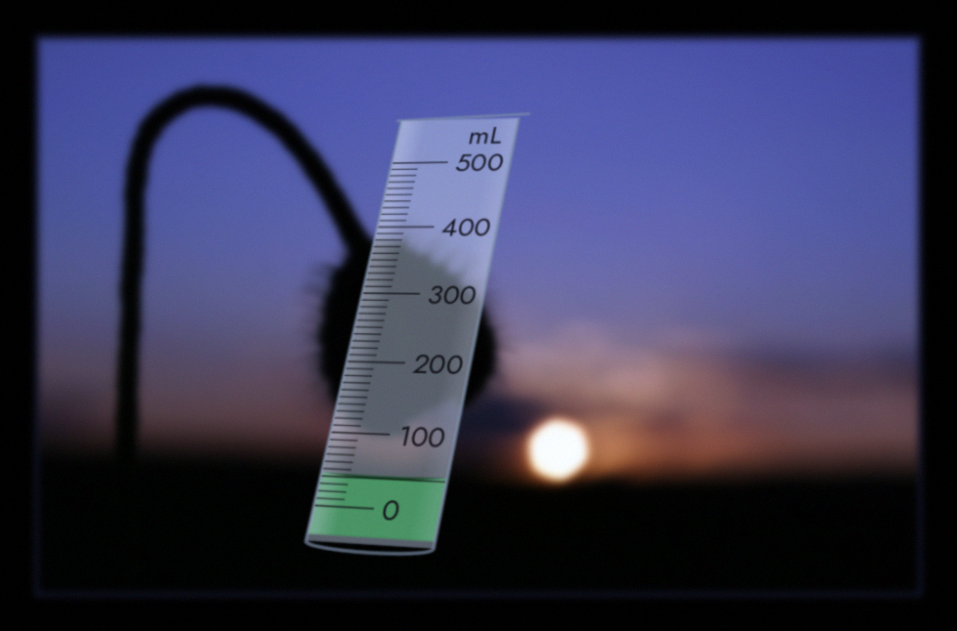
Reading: mL 40
